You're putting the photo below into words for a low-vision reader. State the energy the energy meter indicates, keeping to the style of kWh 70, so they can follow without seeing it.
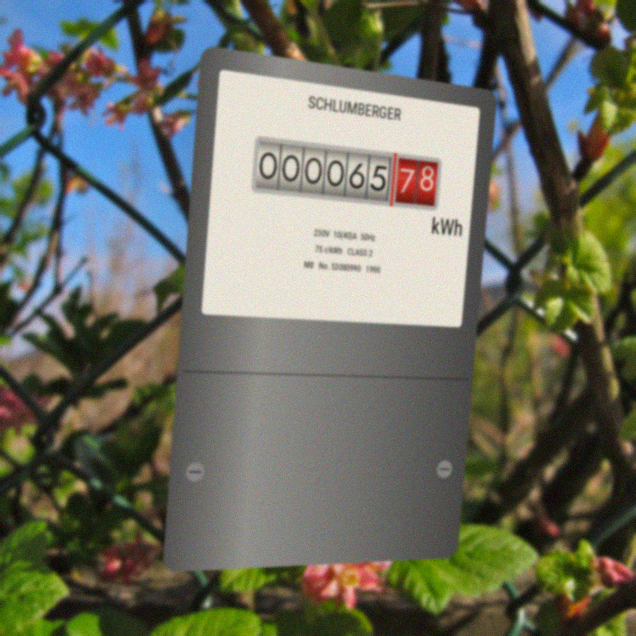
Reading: kWh 65.78
